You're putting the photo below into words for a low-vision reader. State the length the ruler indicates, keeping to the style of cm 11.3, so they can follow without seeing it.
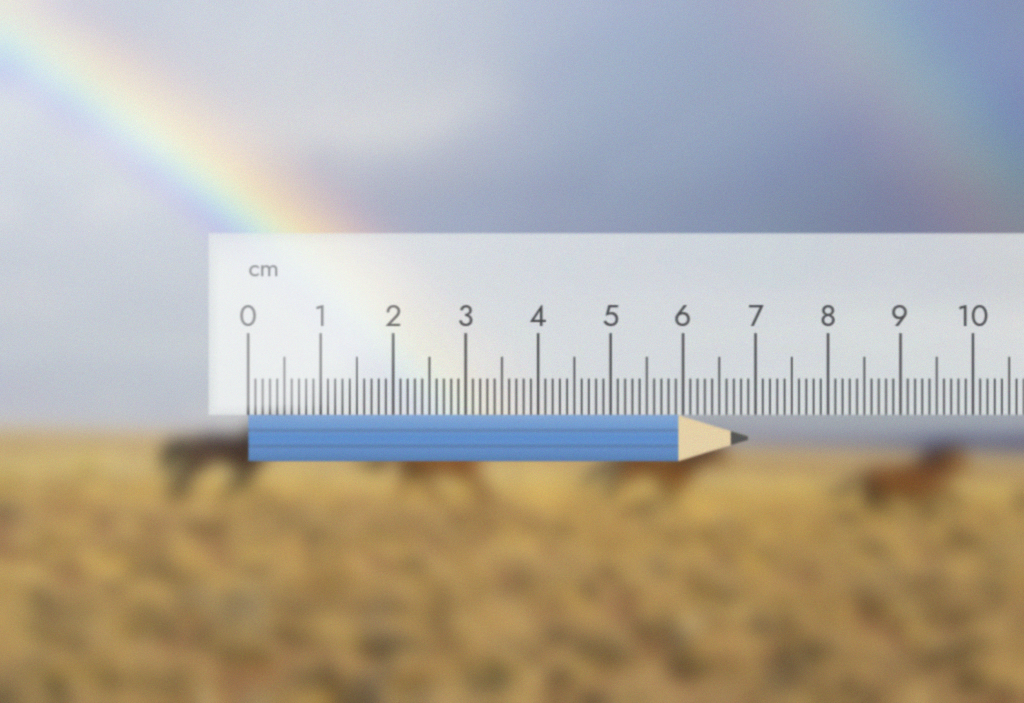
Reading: cm 6.9
